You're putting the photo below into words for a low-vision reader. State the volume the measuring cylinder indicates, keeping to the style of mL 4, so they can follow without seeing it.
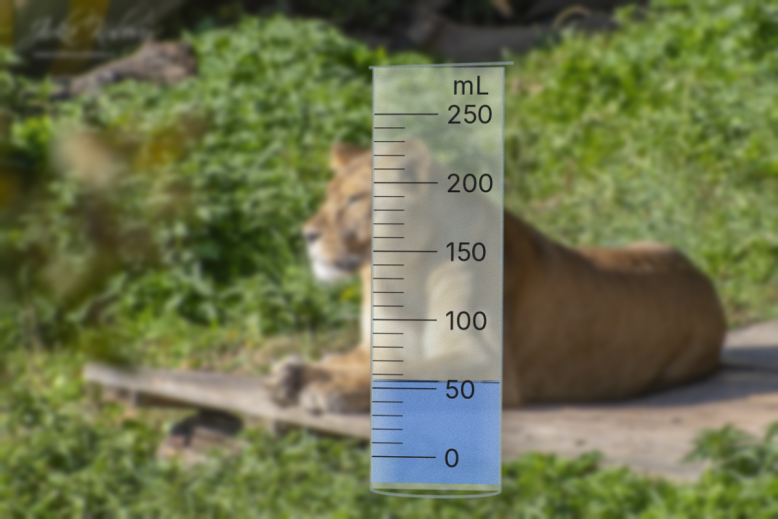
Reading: mL 55
